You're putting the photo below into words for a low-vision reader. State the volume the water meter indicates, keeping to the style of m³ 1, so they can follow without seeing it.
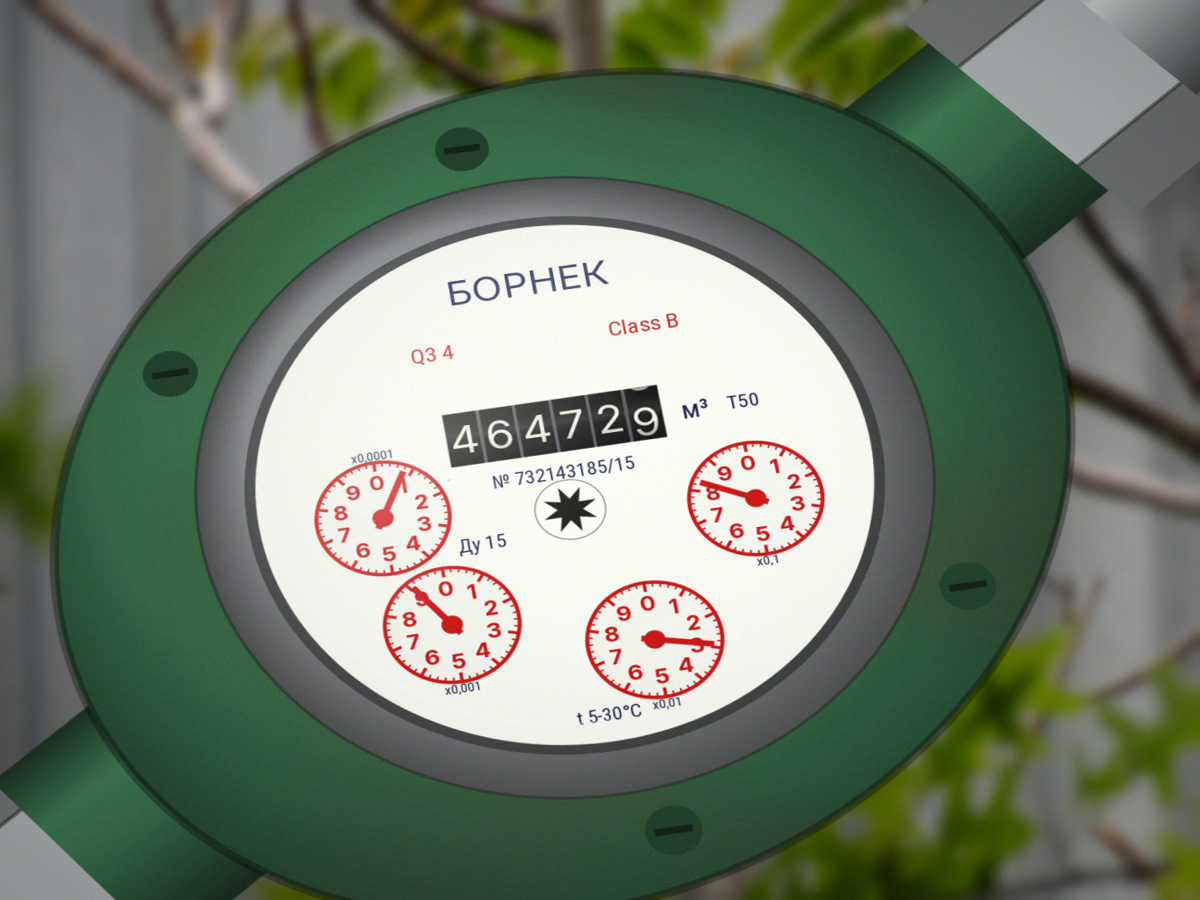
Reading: m³ 464728.8290
